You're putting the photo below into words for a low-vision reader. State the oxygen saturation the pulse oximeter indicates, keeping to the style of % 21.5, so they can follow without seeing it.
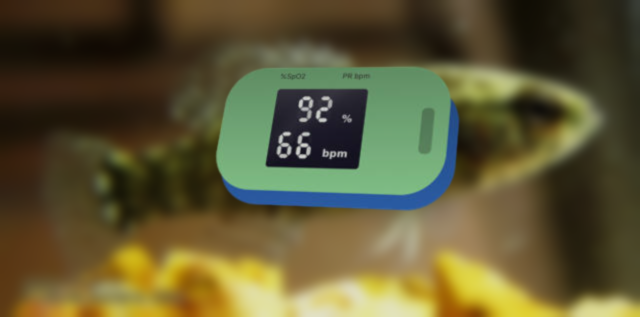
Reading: % 92
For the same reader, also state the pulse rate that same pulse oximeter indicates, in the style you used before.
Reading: bpm 66
